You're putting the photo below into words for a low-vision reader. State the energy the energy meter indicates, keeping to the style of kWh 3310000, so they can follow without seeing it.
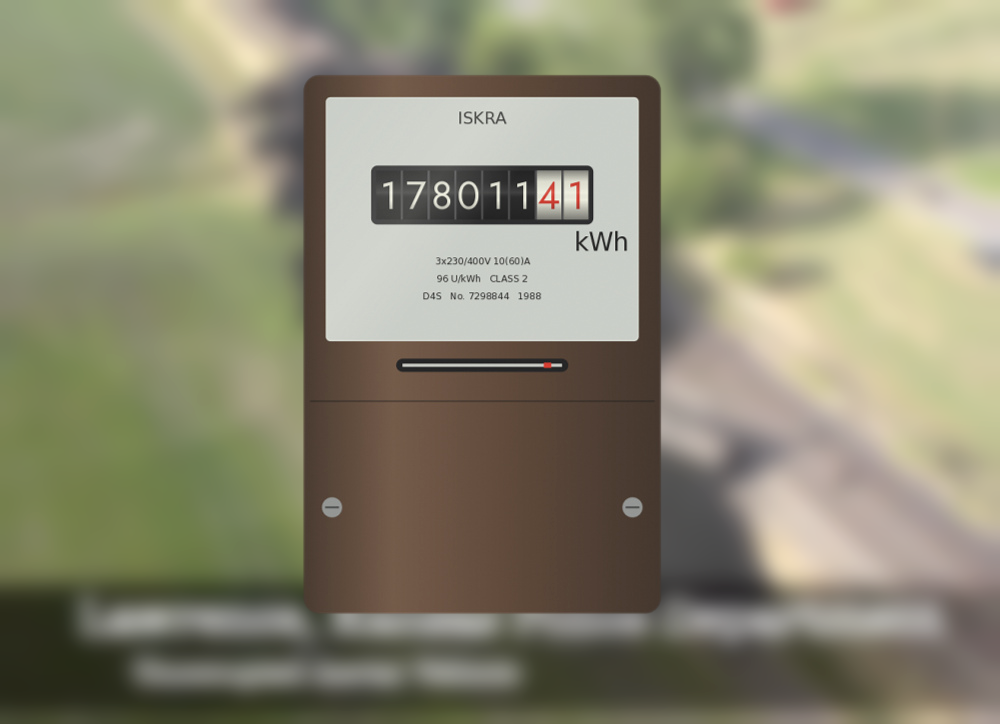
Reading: kWh 178011.41
